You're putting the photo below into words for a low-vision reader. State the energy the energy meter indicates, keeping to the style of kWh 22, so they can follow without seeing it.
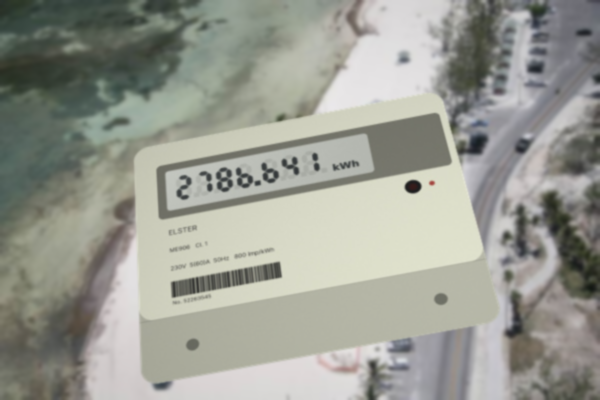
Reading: kWh 2786.641
